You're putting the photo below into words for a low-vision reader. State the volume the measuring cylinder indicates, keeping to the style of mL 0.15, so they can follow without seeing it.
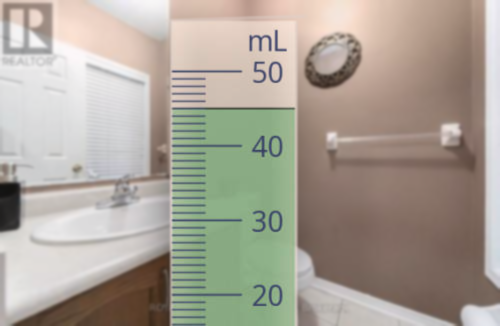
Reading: mL 45
